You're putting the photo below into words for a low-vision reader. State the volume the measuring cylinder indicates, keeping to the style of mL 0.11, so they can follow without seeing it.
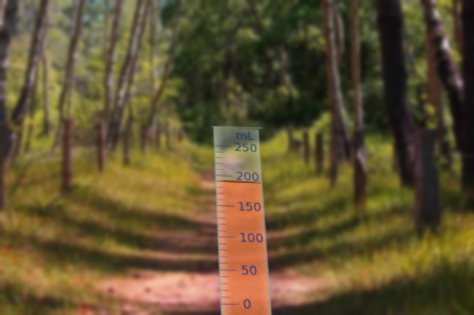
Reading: mL 190
